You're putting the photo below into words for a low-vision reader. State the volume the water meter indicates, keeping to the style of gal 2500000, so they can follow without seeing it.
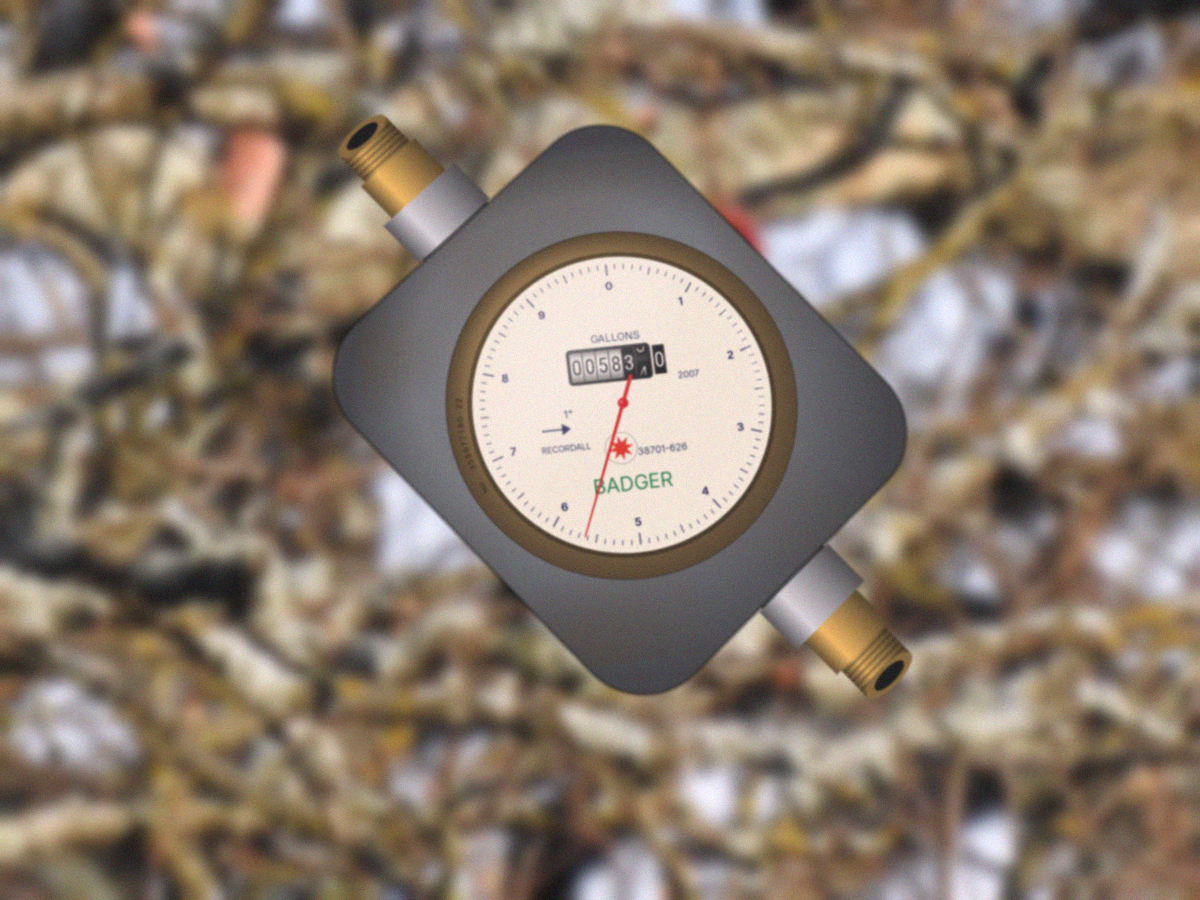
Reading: gal 58335.6
